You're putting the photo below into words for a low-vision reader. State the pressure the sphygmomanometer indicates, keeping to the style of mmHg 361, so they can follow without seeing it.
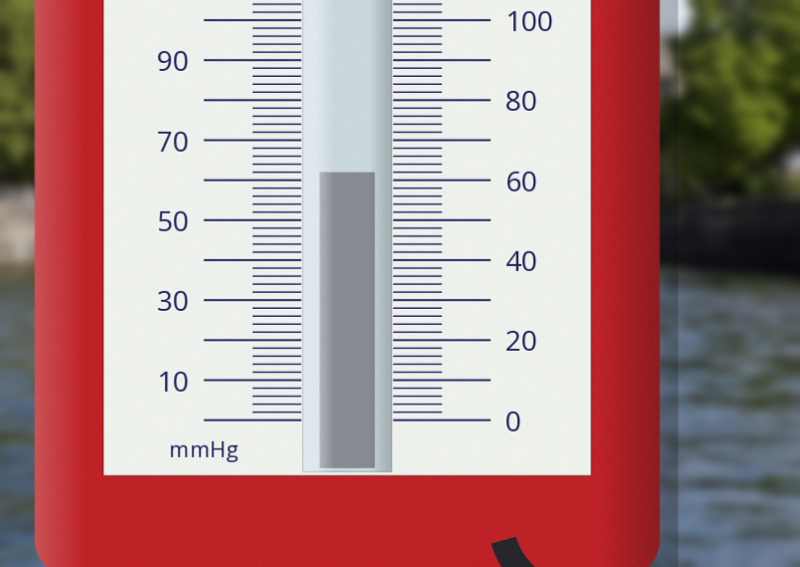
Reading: mmHg 62
